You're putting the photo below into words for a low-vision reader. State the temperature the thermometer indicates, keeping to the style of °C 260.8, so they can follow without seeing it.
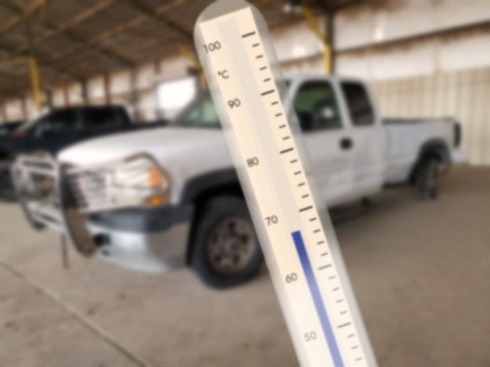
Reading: °C 67
